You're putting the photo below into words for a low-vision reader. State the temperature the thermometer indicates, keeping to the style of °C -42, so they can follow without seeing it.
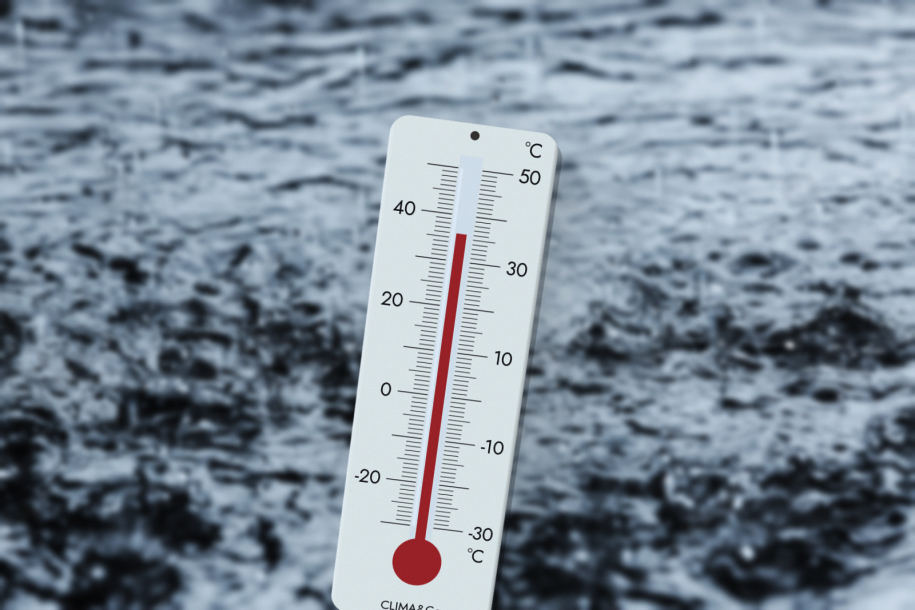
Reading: °C 36
